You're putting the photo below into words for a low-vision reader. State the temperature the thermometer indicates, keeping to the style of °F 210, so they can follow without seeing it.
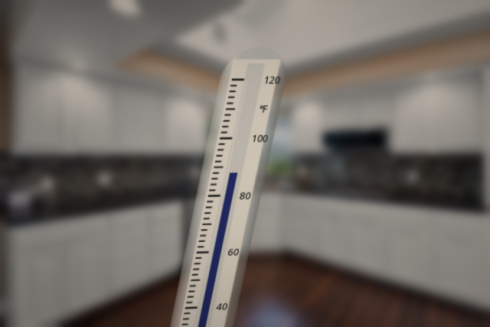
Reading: °F 88
